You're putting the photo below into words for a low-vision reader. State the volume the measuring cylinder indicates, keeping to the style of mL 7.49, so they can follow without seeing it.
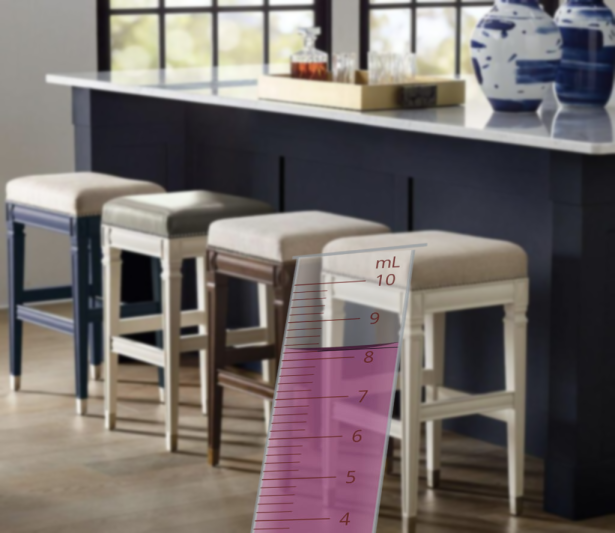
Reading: mL 8.2
